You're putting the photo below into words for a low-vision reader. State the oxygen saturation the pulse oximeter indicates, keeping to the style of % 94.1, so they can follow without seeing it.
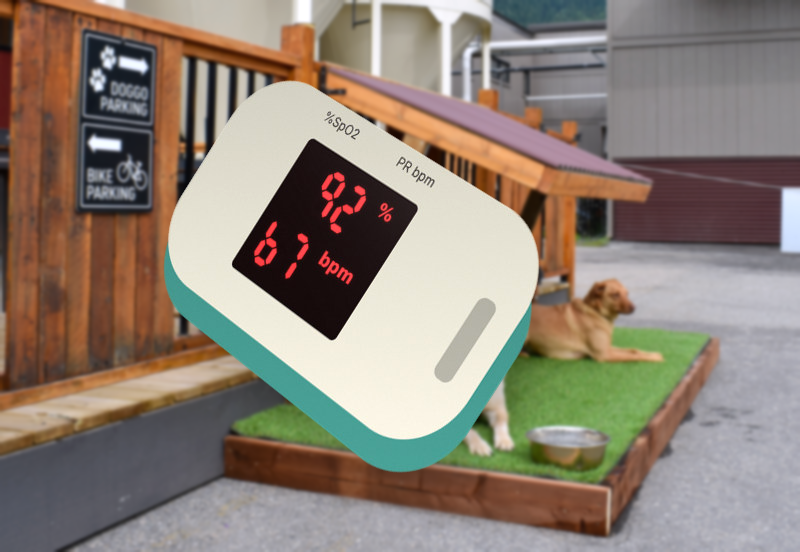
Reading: % 92
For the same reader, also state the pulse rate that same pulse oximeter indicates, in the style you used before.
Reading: bpm 67
